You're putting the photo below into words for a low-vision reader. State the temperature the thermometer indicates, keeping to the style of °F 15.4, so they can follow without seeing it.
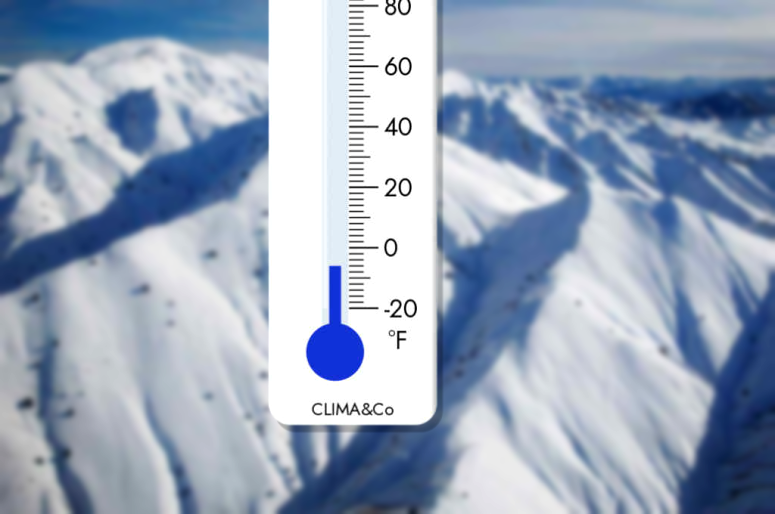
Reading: °F -6
